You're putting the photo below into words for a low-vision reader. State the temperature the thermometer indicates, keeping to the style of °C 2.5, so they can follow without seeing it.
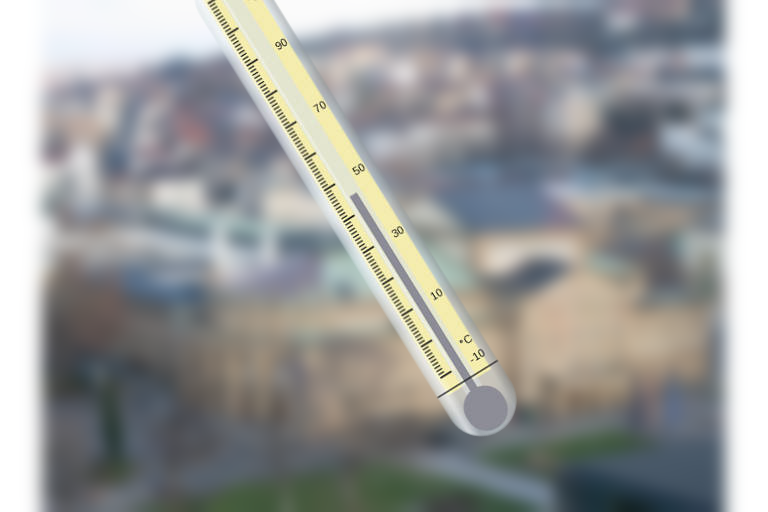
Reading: °C 45
